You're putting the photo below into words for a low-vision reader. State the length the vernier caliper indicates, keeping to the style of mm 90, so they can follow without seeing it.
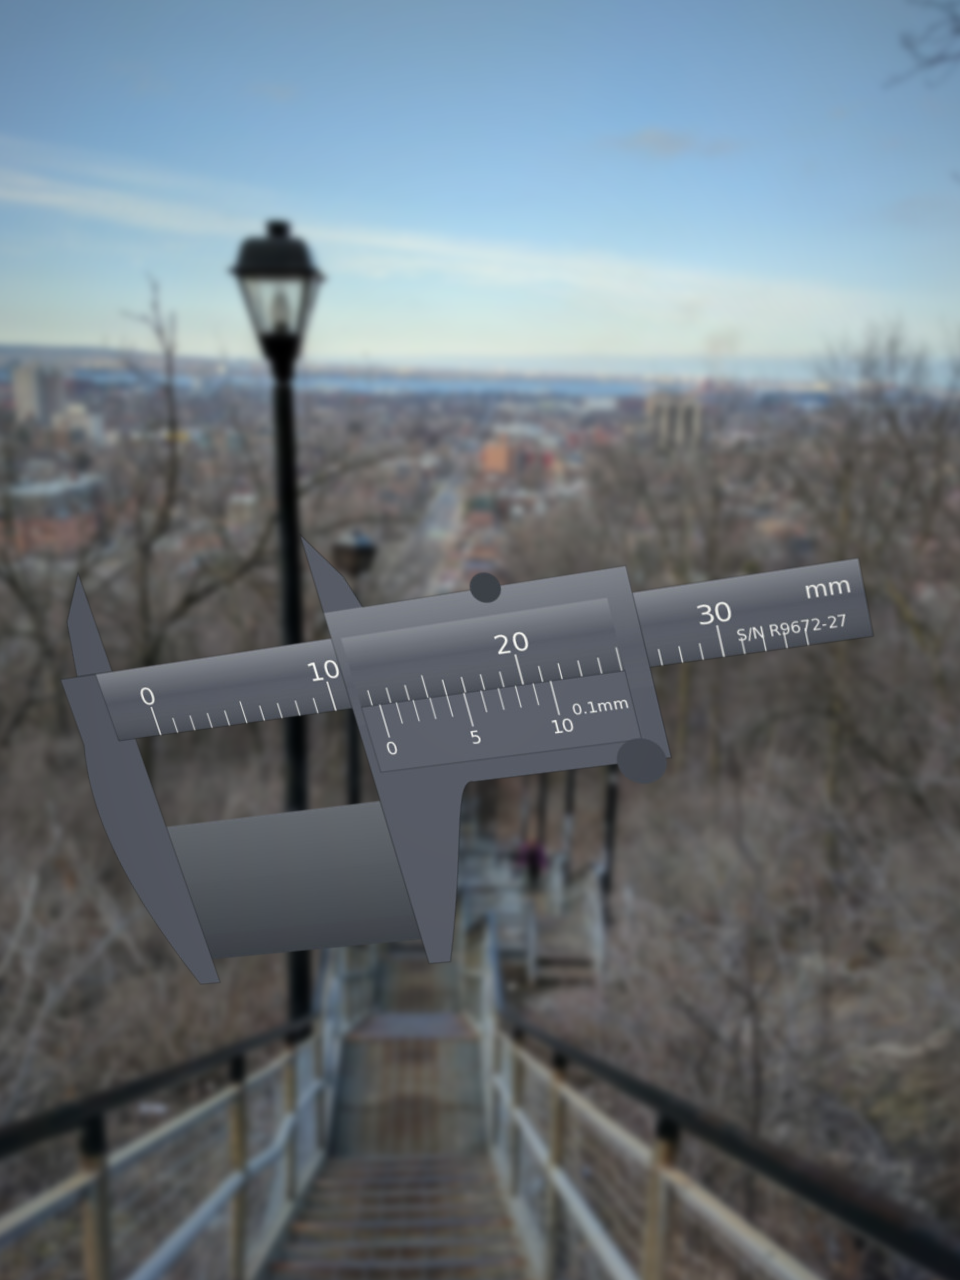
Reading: mm 12.4
